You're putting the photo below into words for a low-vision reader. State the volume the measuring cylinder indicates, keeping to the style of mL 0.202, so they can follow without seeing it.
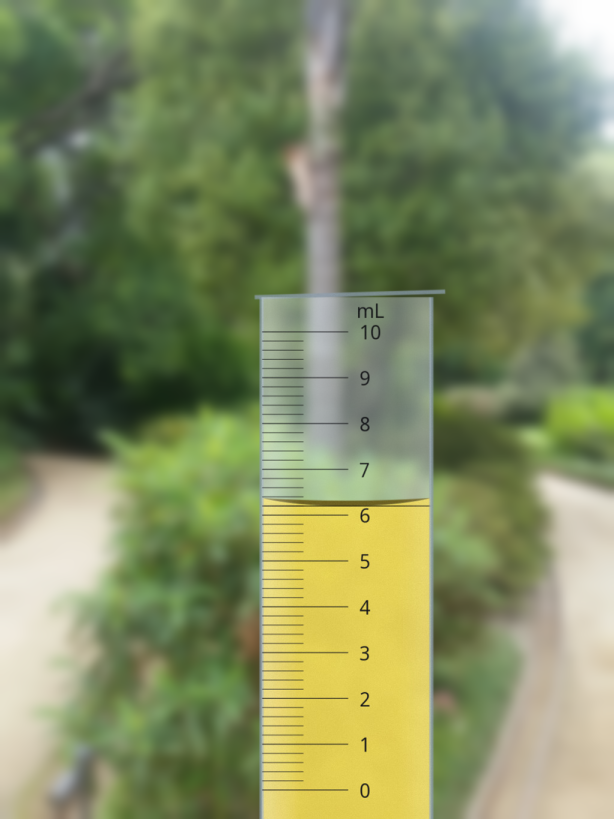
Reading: mL 6.2
